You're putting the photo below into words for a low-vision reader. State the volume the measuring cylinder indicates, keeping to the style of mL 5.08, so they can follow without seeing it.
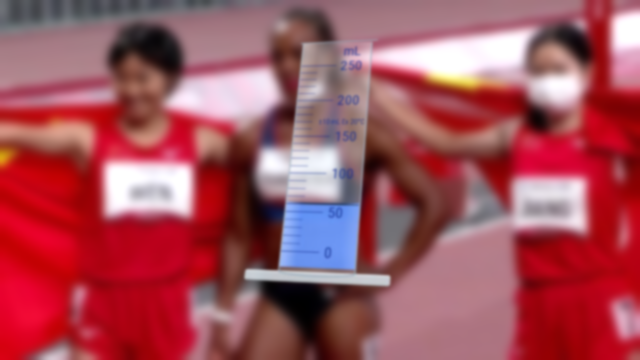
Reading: mL 60
